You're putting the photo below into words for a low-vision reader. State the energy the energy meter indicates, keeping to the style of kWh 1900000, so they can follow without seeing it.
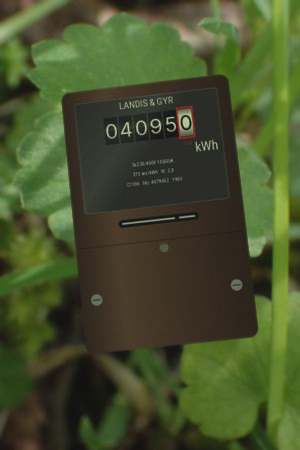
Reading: kWh 4095.0
